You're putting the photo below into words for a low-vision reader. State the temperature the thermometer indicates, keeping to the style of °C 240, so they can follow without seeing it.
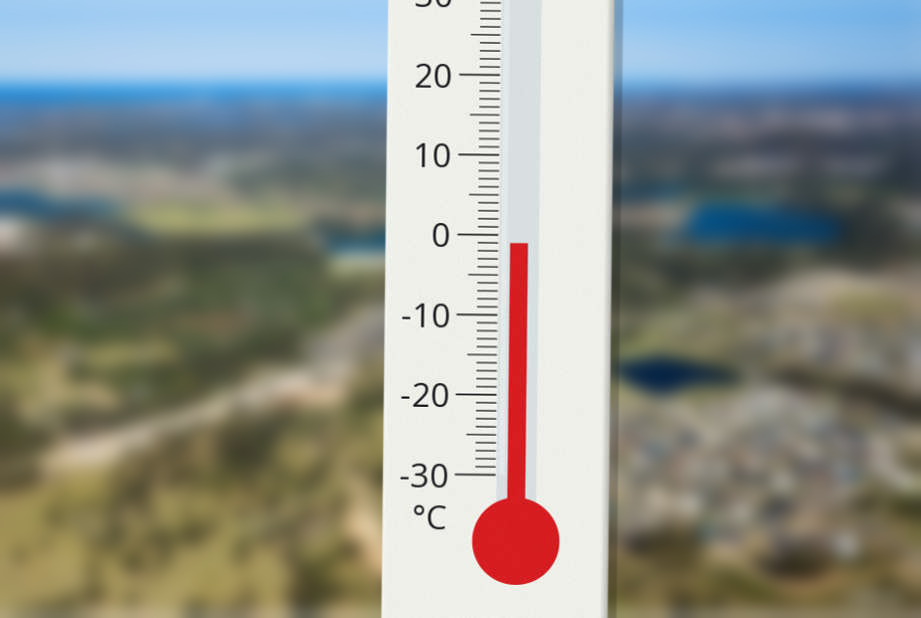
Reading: °C -1
